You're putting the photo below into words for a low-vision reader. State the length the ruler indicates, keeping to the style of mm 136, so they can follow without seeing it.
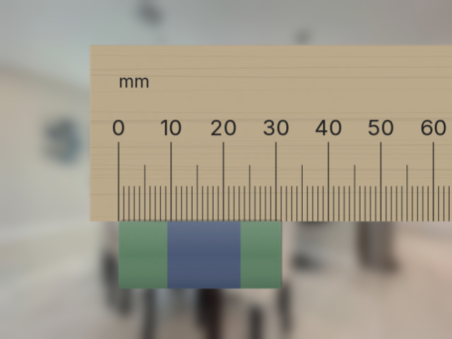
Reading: mm 31
